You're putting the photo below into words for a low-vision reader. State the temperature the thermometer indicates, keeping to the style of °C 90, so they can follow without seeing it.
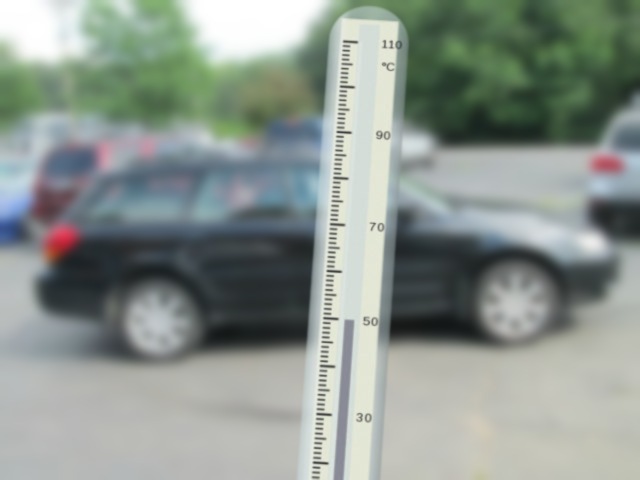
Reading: °C 50
